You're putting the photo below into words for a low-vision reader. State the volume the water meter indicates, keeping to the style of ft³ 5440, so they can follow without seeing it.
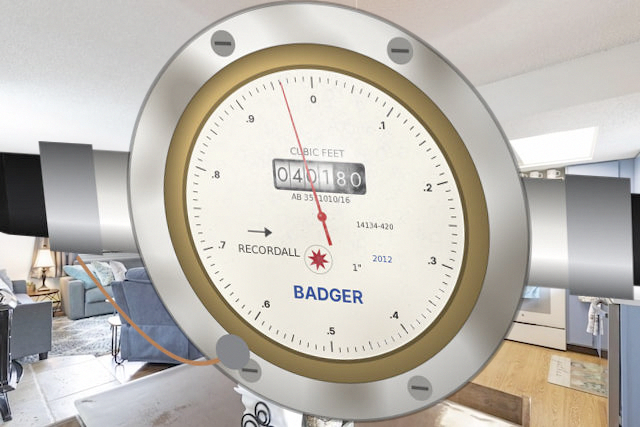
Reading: ft³ 40179.96
